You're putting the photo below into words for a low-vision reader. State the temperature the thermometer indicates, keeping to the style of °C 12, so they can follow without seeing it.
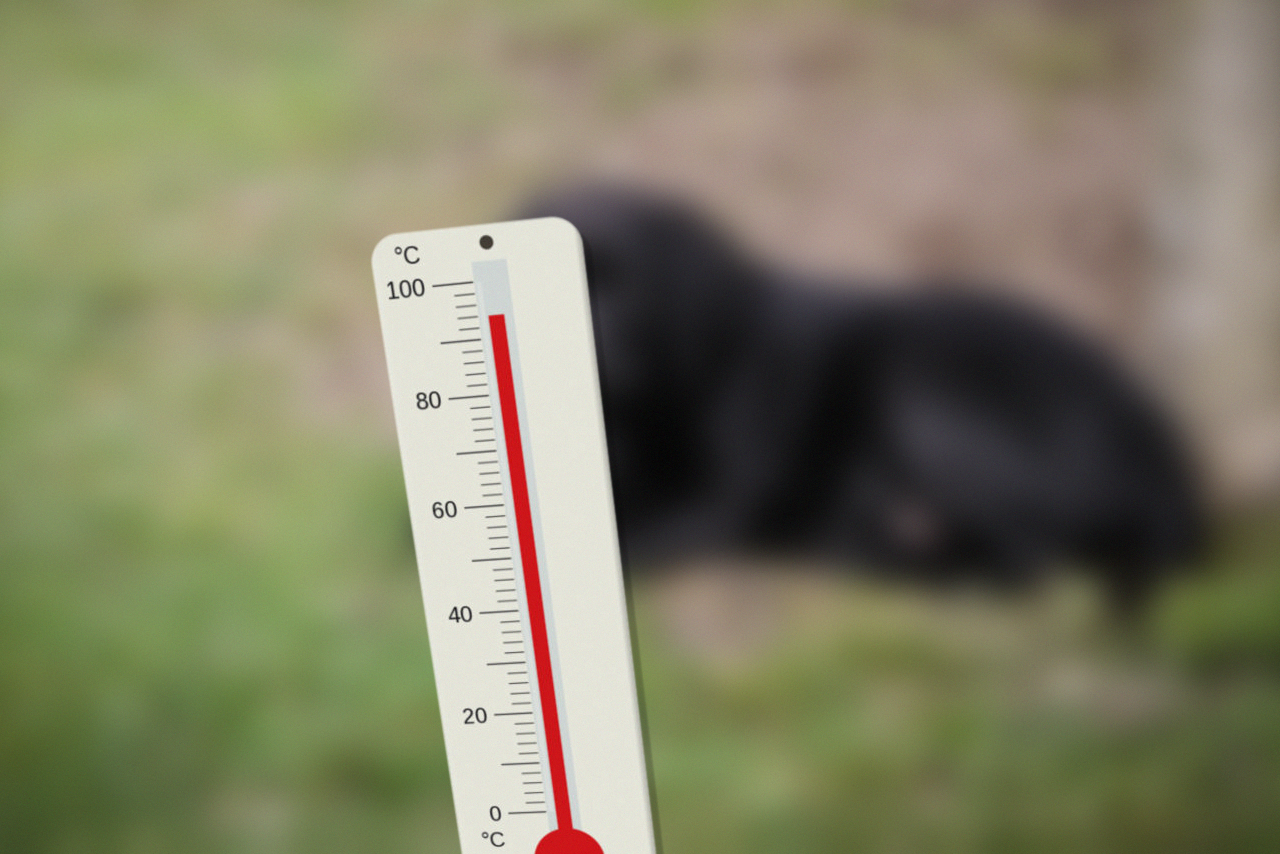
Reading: °C 94
